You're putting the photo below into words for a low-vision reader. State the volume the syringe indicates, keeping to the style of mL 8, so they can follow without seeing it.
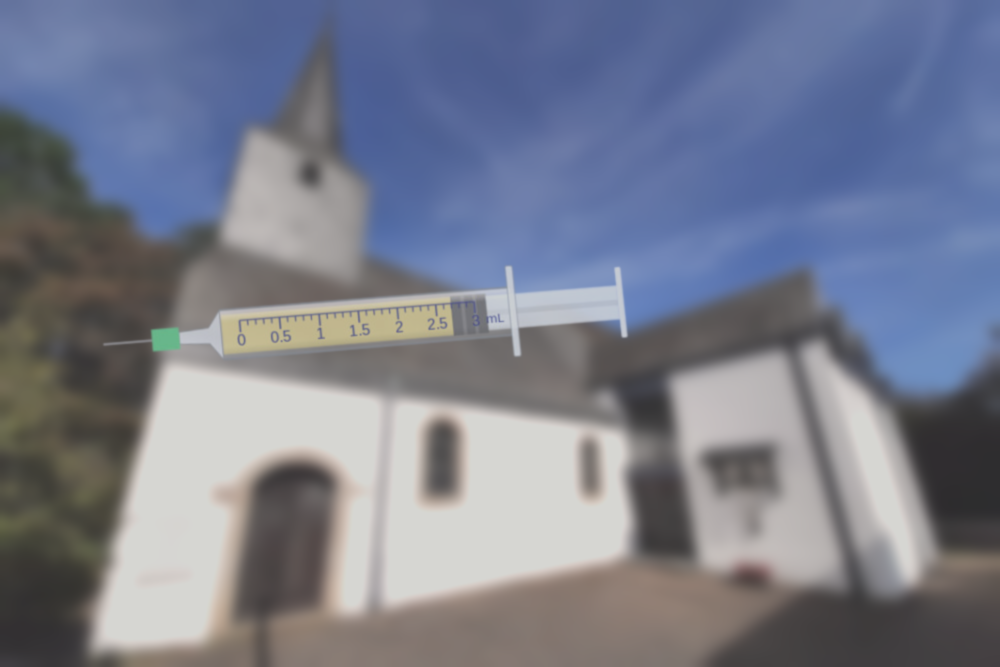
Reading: mL 2.7
